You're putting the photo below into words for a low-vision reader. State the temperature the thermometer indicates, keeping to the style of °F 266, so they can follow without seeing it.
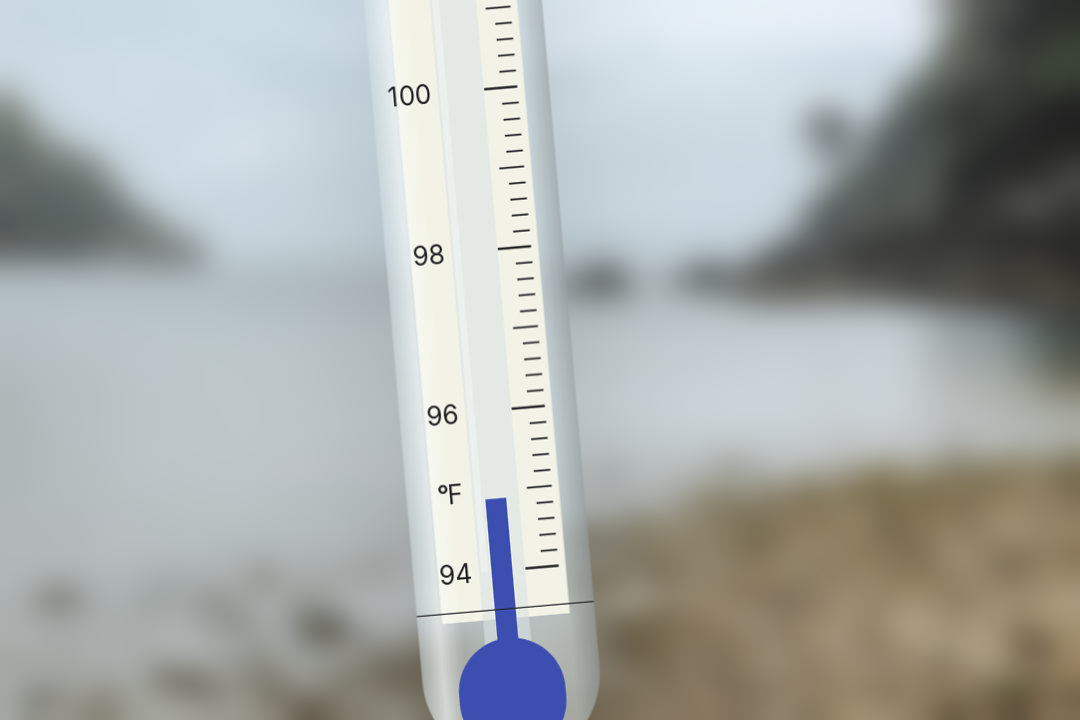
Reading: °F 94.9
